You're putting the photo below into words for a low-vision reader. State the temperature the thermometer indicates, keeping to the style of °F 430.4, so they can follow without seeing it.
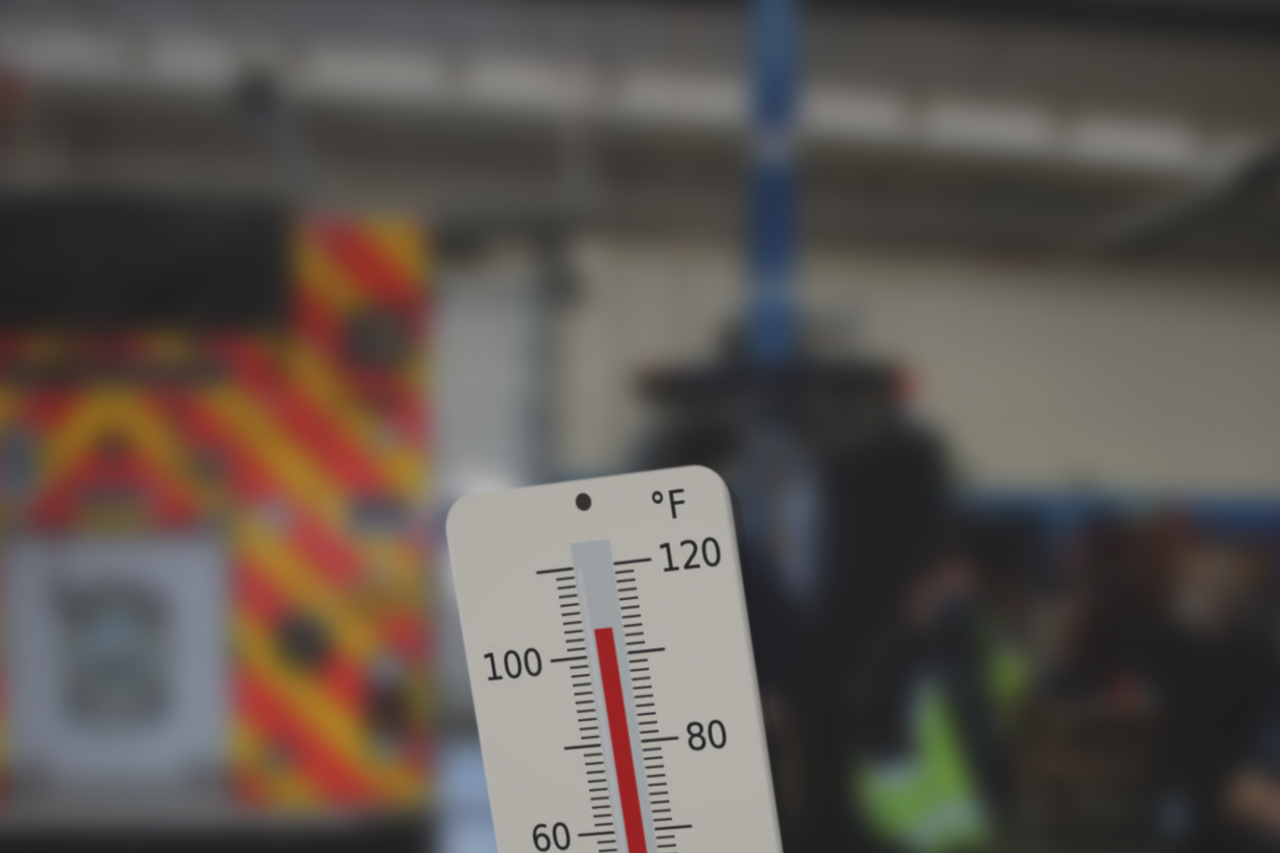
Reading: °F 106
